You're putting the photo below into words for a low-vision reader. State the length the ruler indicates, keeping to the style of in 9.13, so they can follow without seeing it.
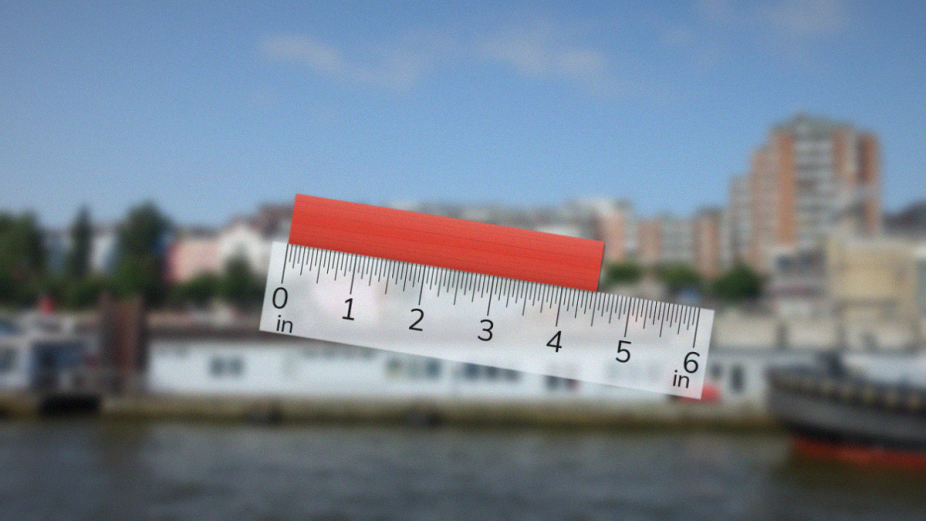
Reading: in 4.5
